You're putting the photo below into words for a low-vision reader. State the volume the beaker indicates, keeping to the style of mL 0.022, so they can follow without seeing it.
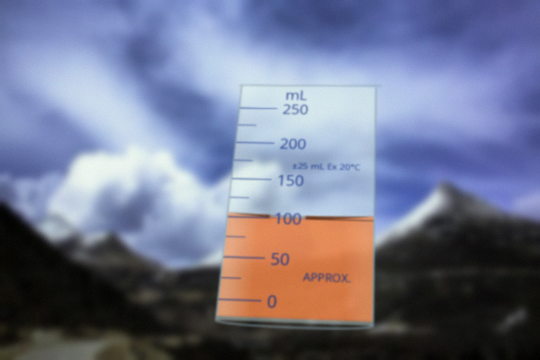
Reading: mL 100
